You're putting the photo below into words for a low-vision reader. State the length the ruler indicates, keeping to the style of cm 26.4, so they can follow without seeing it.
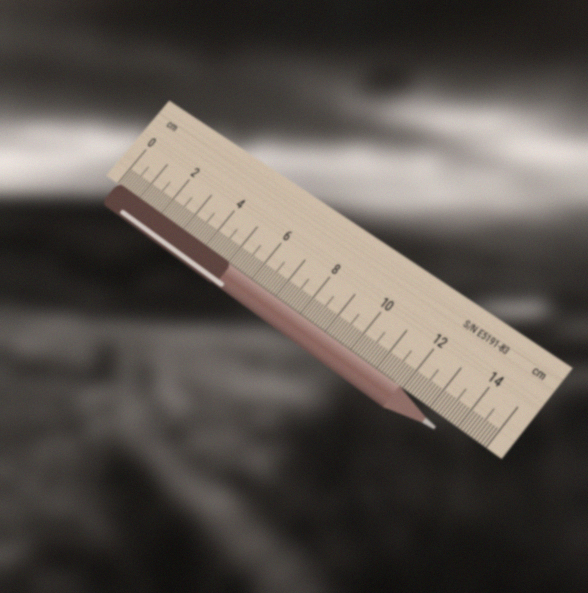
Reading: cm 13.5
